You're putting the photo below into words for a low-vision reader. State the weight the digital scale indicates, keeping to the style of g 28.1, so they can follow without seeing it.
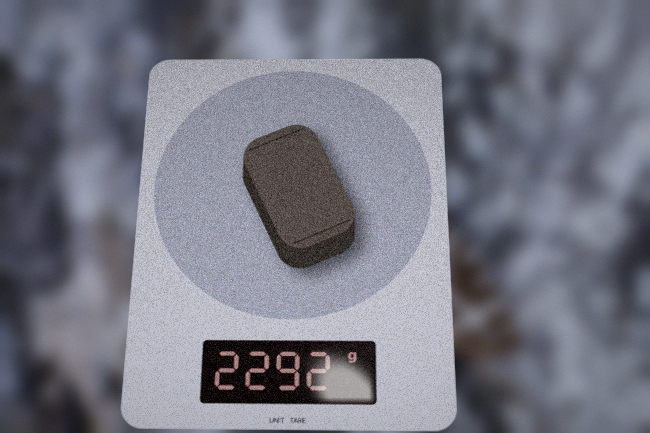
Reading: g 2292
